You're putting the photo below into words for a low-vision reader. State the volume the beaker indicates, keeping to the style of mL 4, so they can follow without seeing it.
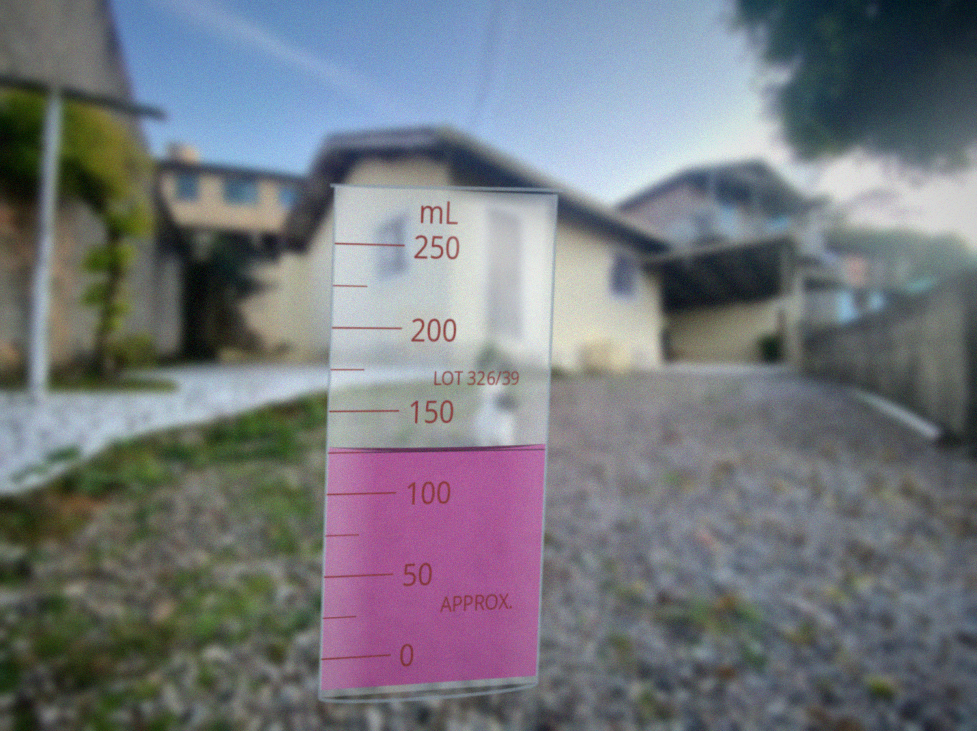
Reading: mL 125
